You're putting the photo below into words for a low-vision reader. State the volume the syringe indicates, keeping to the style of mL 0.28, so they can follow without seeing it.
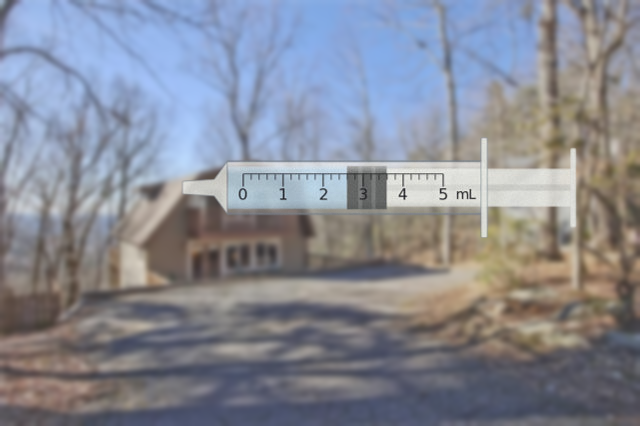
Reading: mL 2.6
